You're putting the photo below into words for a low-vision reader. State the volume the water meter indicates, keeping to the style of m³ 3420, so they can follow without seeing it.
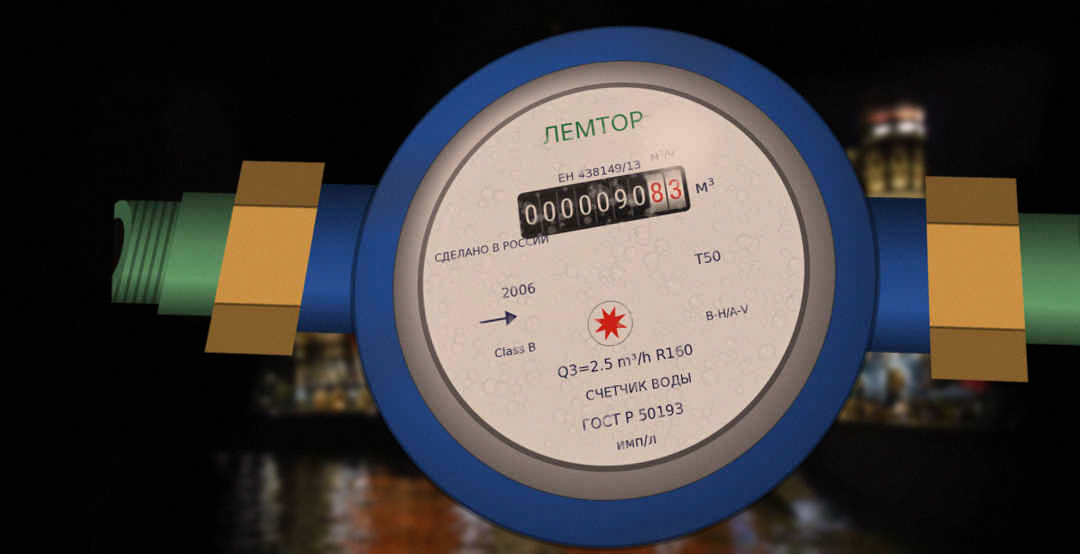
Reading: m³ 90.83
